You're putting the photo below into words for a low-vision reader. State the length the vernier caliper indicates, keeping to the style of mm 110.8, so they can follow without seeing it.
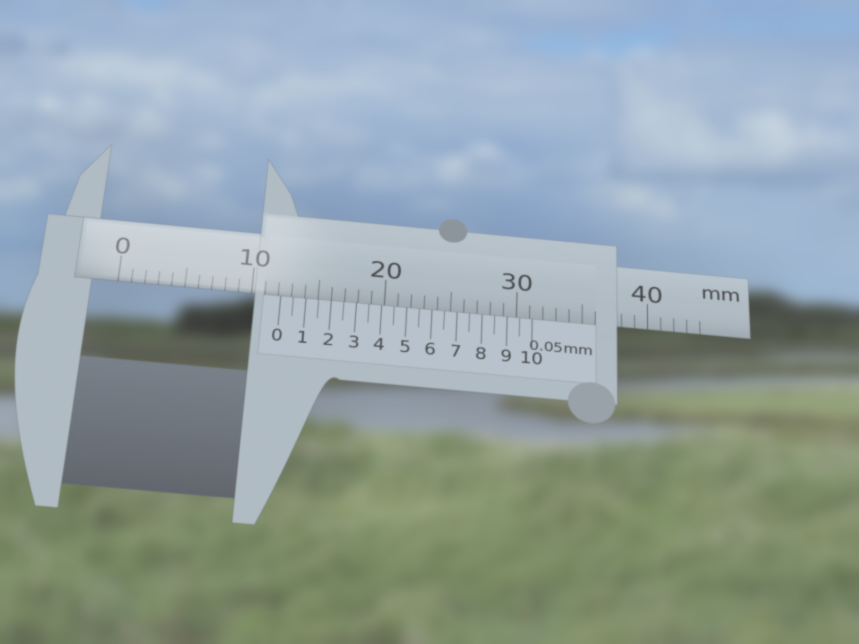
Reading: mm 12.2
